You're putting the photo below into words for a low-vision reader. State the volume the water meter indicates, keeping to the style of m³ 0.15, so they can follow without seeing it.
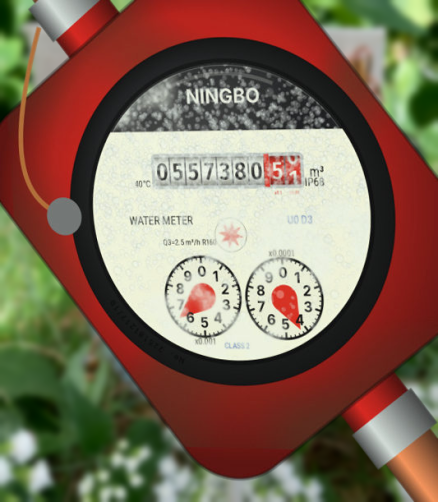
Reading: m³ 557380.5064
